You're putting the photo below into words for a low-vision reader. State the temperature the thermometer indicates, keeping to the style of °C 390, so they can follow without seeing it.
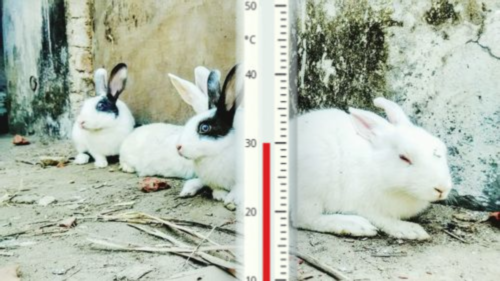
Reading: °C 30
